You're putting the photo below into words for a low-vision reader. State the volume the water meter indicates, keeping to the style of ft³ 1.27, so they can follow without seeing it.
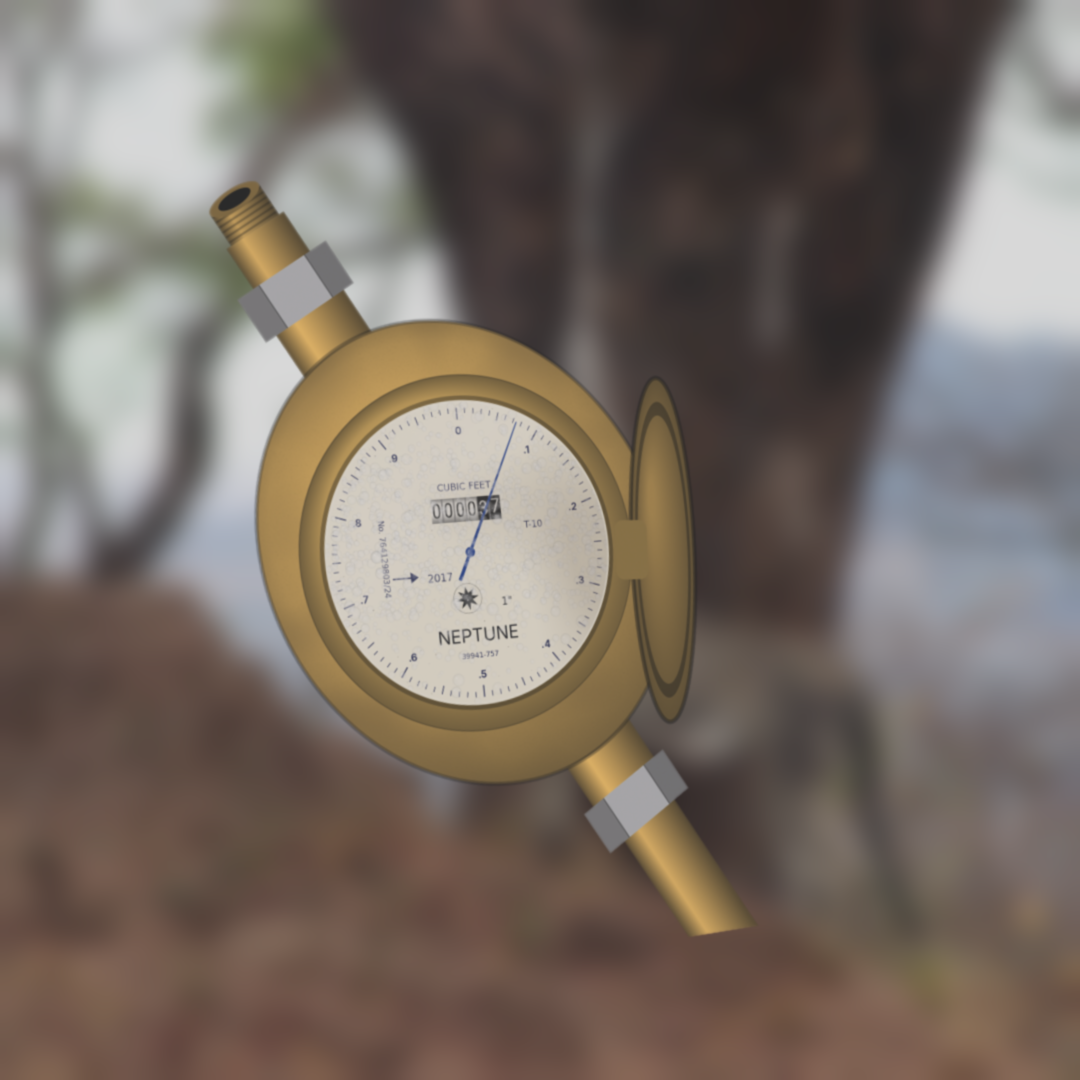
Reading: ft³ 37.07
